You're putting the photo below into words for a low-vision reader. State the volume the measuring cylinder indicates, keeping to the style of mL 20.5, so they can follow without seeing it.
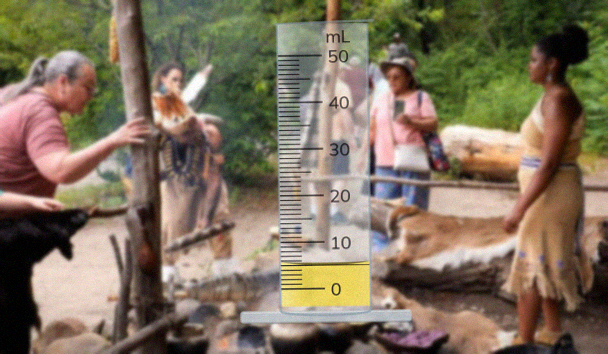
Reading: mL 5
